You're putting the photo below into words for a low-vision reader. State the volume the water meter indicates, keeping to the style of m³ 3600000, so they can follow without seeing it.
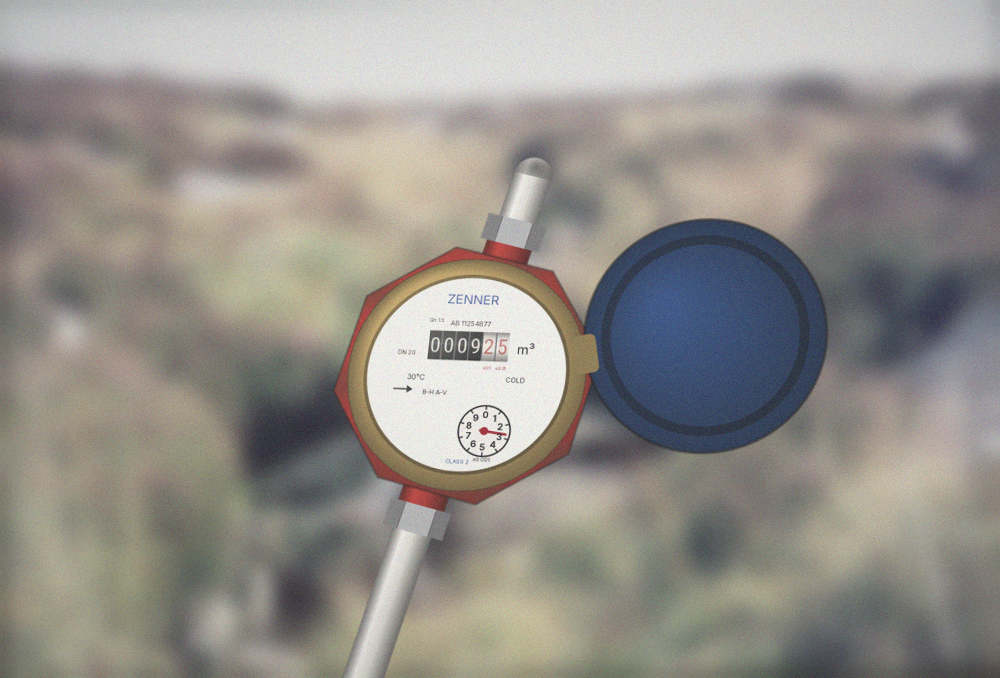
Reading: m³ 9.252
